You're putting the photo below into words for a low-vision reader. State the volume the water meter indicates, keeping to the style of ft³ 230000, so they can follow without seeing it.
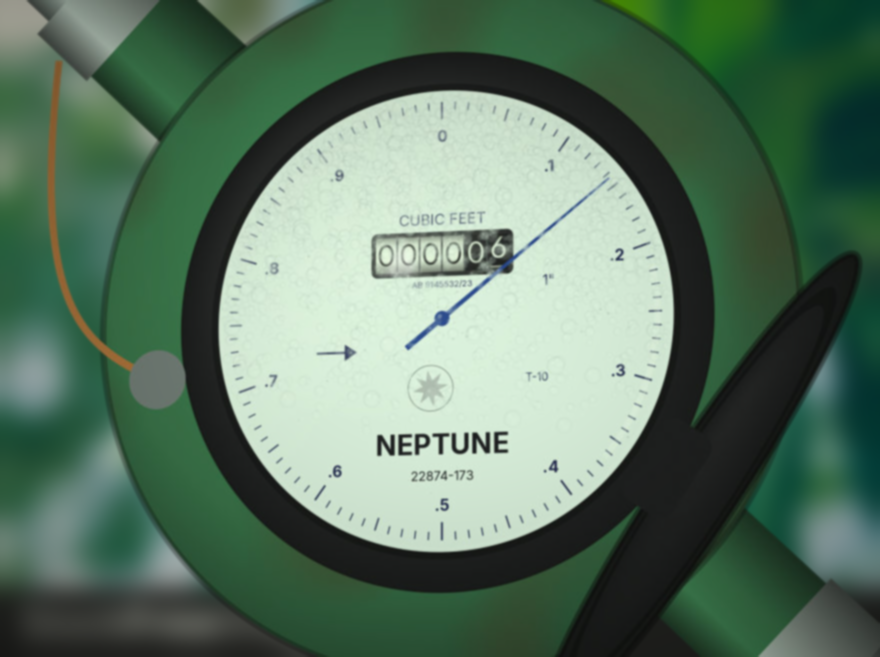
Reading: ft³ 6.14
